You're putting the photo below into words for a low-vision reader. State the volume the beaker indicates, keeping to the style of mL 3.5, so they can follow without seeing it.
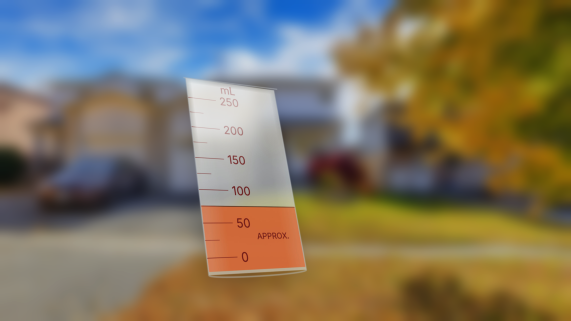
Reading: mL 75
